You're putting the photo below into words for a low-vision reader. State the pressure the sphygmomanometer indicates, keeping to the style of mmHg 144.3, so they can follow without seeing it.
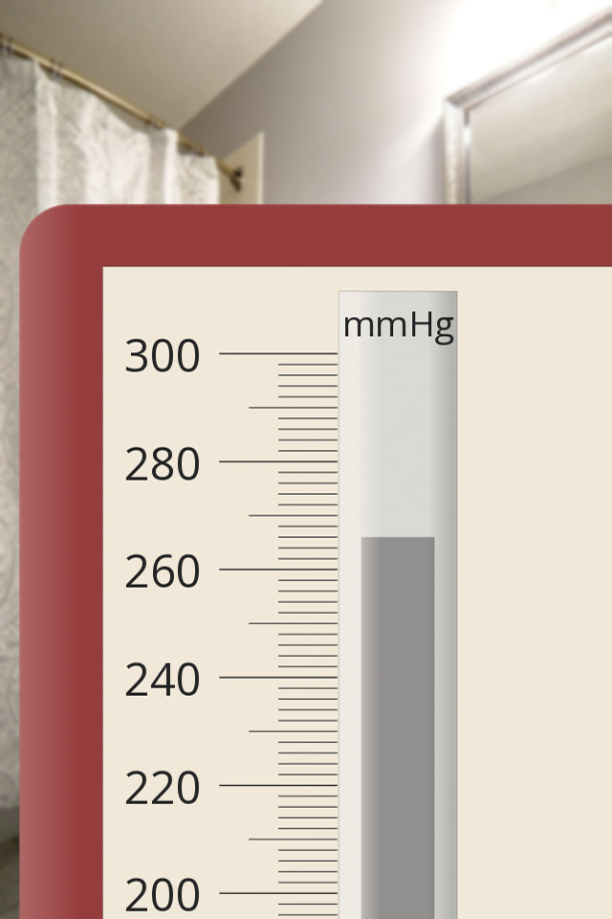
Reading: mmHg 266
